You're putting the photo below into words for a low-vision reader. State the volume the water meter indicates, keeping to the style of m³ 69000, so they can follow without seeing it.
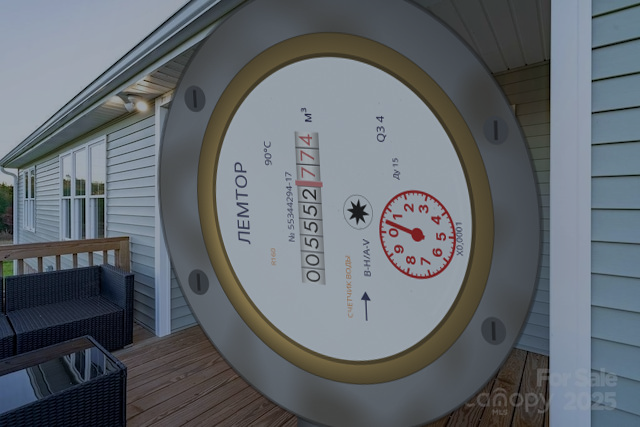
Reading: m³ 5552.7740
